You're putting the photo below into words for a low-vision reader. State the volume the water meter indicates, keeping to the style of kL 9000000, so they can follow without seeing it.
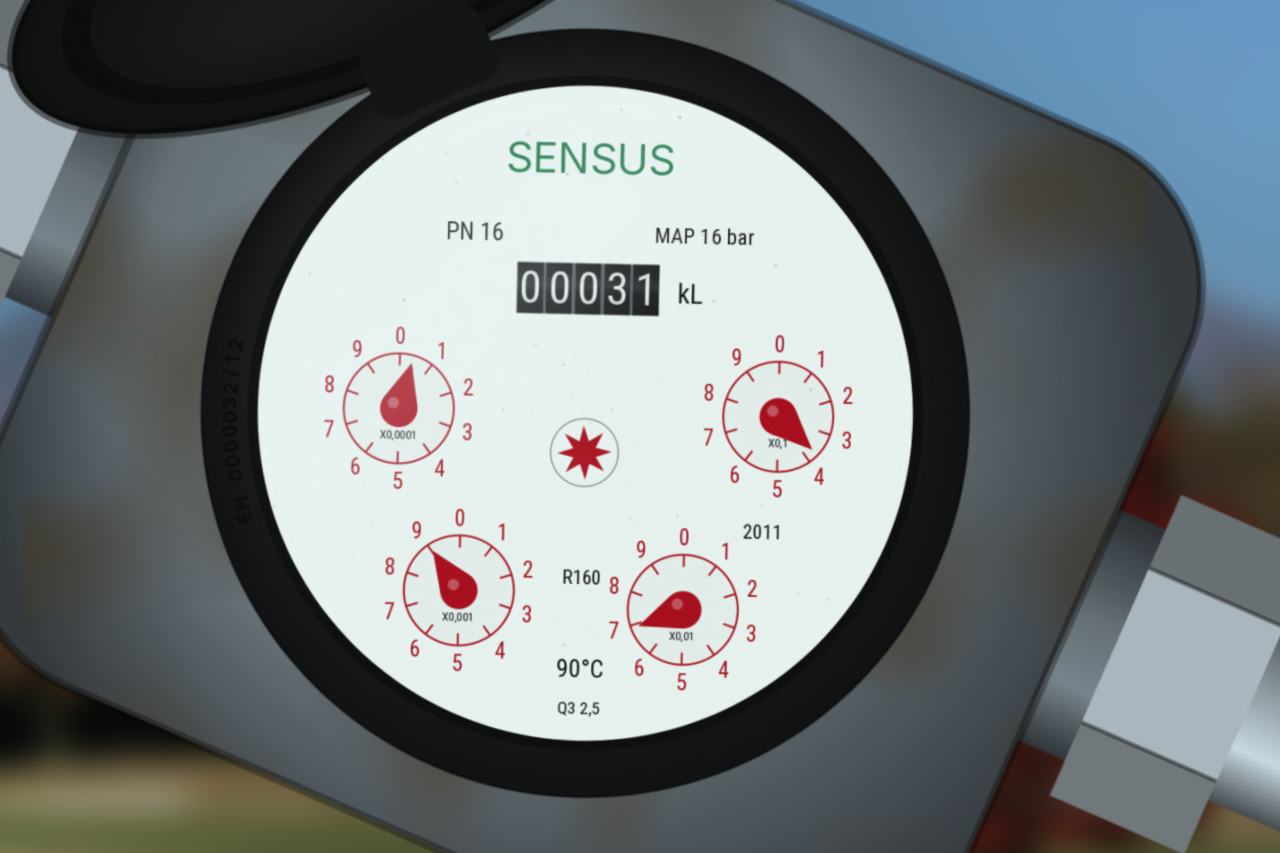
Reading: kL 31.3690
